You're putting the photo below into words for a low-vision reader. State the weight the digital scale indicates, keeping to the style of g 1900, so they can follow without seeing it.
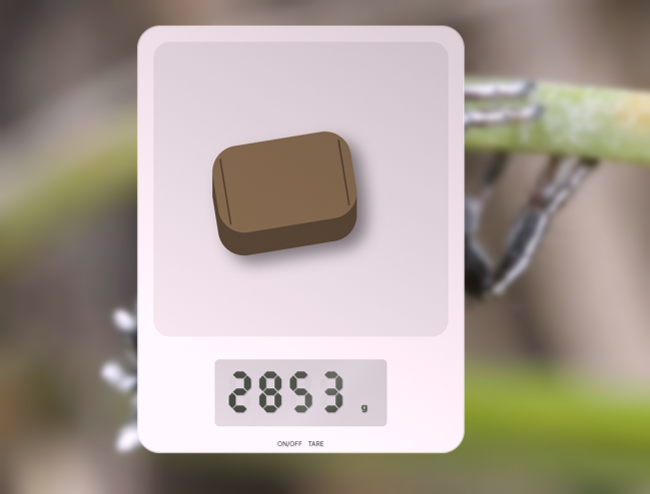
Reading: g 2853
